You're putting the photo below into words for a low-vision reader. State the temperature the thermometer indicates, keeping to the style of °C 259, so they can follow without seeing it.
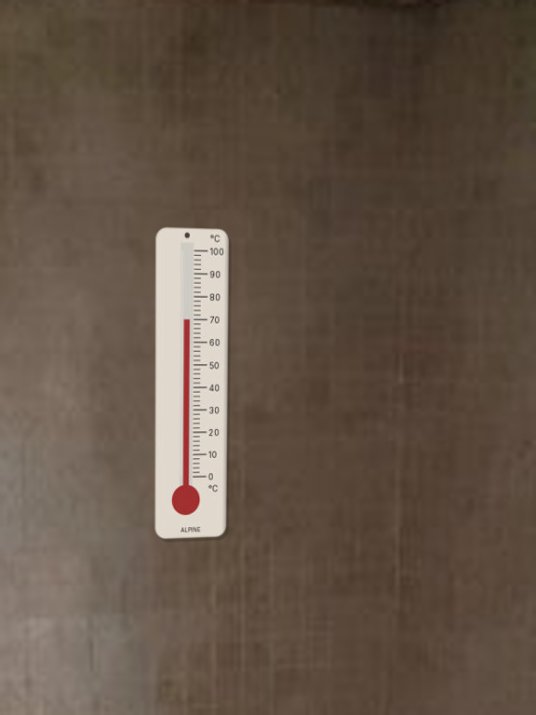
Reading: °C 70
